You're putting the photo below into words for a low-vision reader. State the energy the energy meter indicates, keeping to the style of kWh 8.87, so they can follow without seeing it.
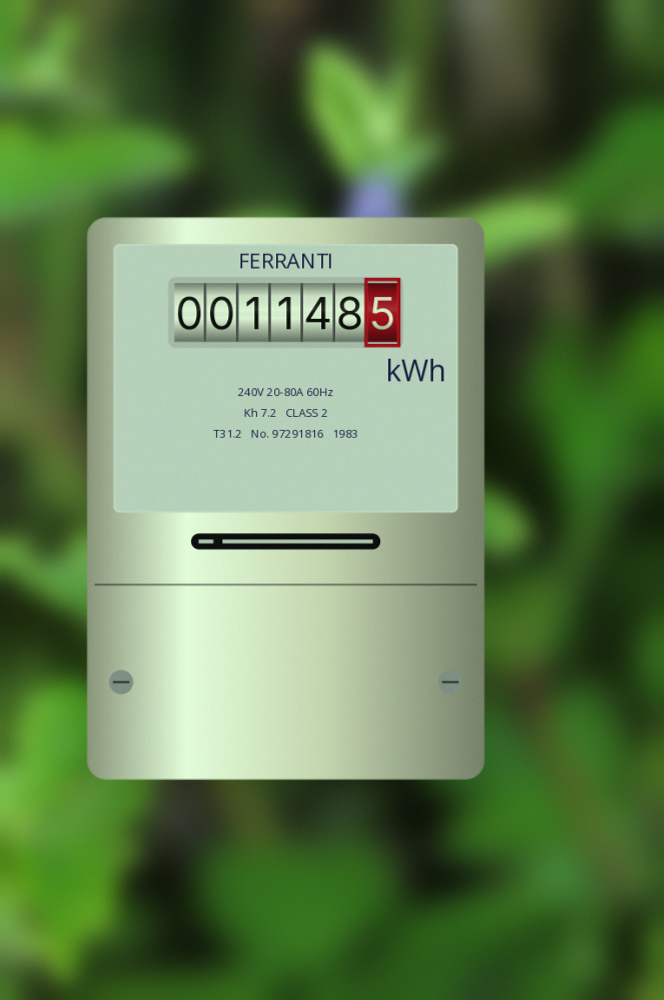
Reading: kWh 1148.5
